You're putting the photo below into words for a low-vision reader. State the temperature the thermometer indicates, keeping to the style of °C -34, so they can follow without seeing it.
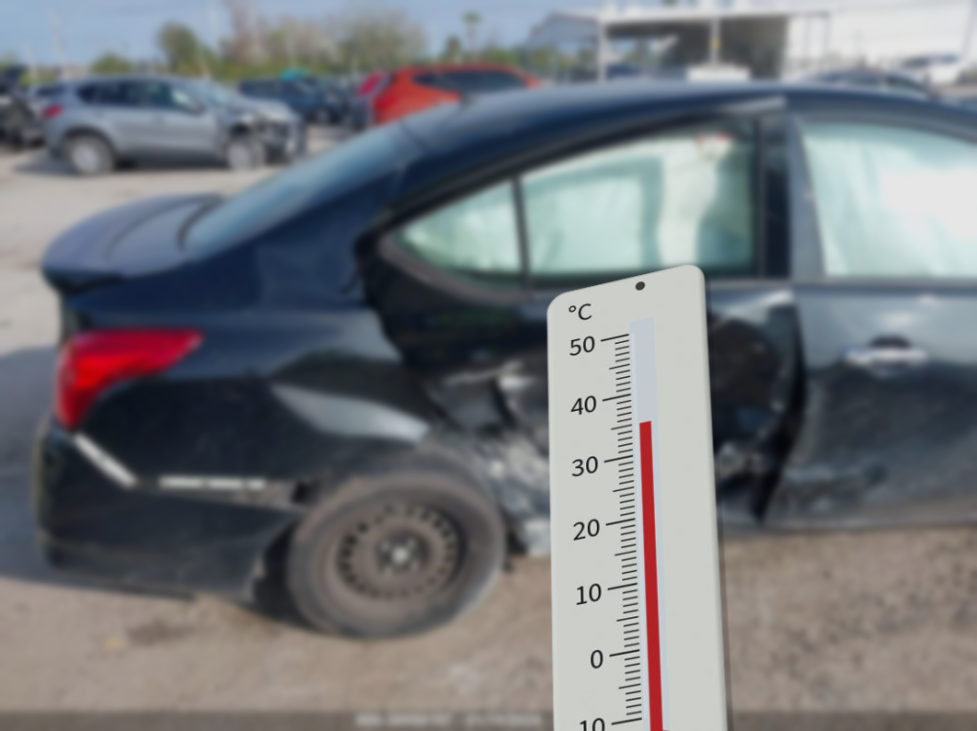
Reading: °C 35
